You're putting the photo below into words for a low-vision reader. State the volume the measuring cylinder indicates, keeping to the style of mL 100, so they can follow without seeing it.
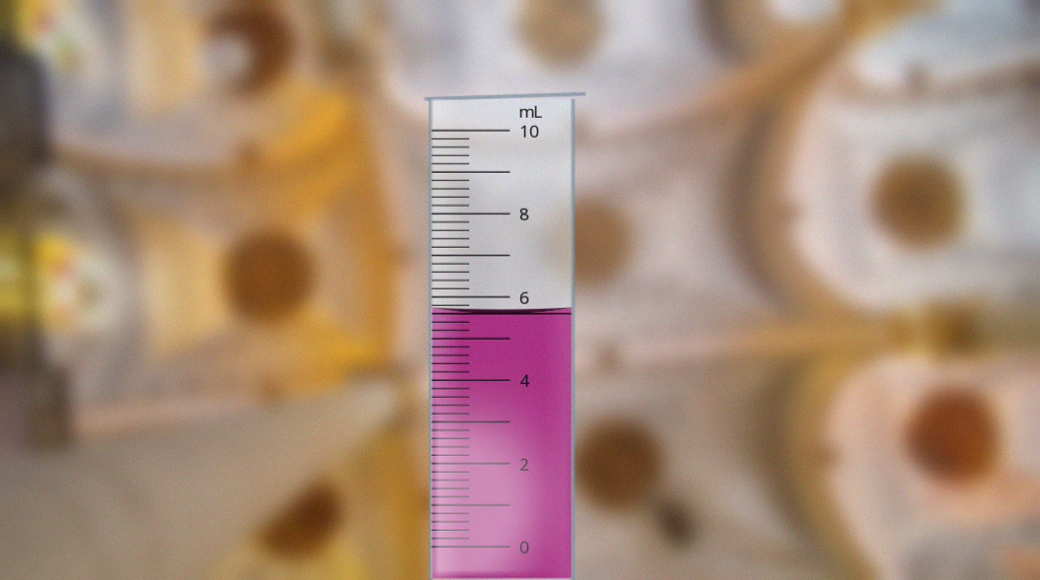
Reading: mL 5.6
